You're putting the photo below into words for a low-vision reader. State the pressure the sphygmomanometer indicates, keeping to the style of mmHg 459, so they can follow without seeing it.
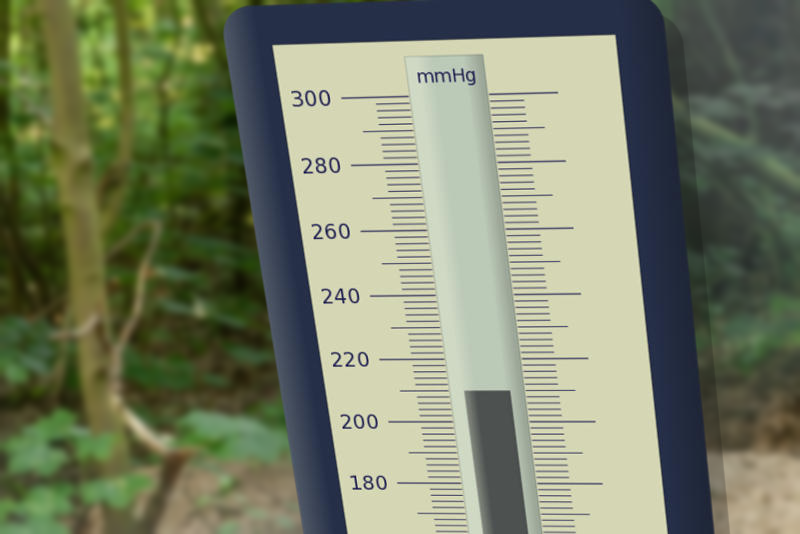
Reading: mmHg 210
